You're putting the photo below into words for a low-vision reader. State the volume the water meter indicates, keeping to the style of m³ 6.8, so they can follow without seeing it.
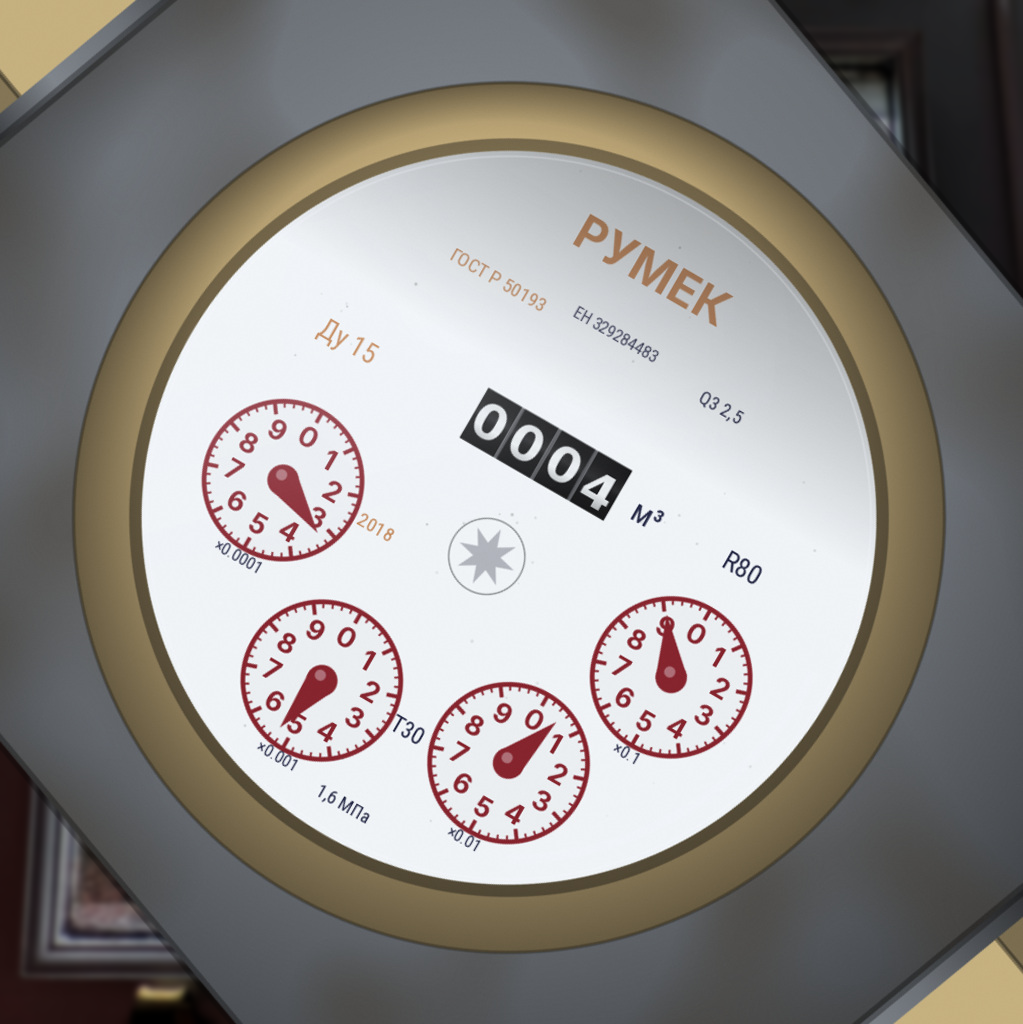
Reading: m³ 3.9053
